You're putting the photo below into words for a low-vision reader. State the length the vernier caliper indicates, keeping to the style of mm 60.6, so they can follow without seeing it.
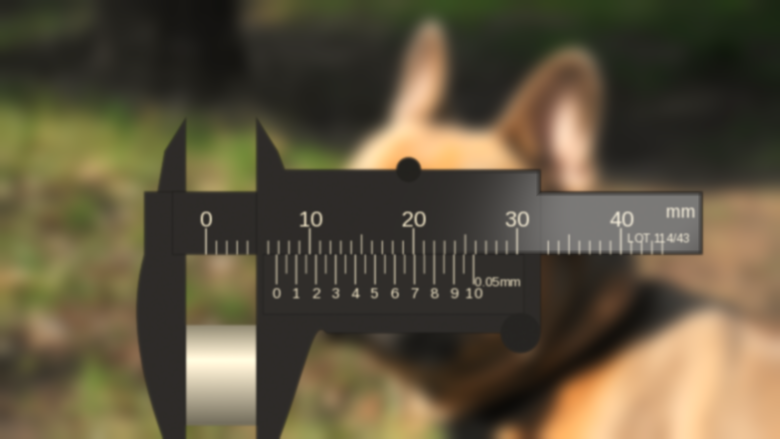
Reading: mm 6.8
